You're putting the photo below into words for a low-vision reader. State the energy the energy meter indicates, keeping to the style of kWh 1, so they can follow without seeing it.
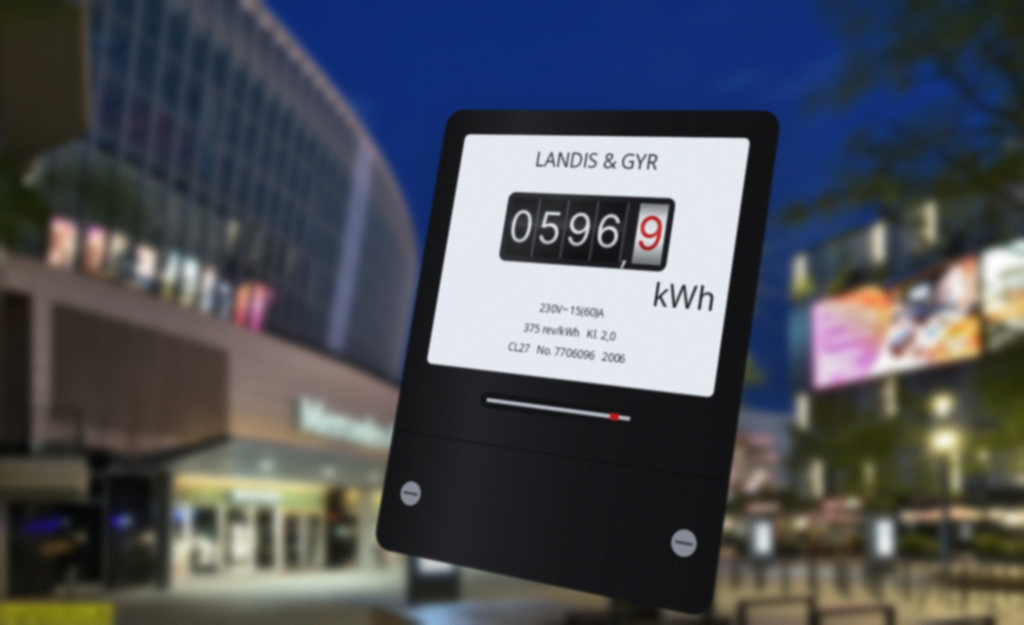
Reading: kWh 596.9
